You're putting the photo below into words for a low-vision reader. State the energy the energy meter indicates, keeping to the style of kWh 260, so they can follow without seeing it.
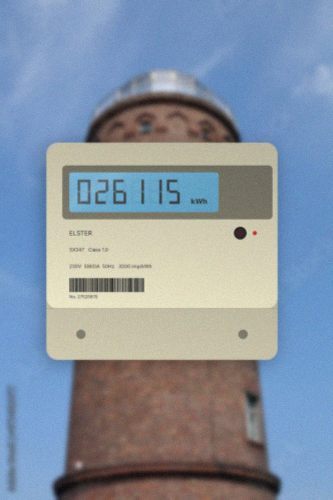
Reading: kWh 26115
